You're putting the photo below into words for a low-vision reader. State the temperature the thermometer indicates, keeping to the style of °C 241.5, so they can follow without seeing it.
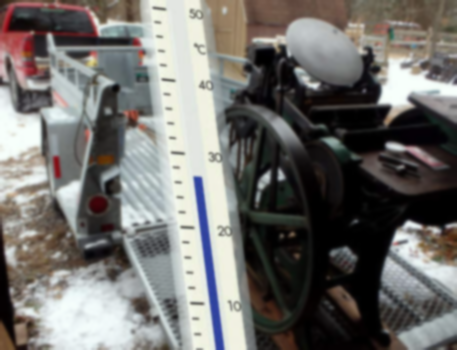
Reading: °C 27
